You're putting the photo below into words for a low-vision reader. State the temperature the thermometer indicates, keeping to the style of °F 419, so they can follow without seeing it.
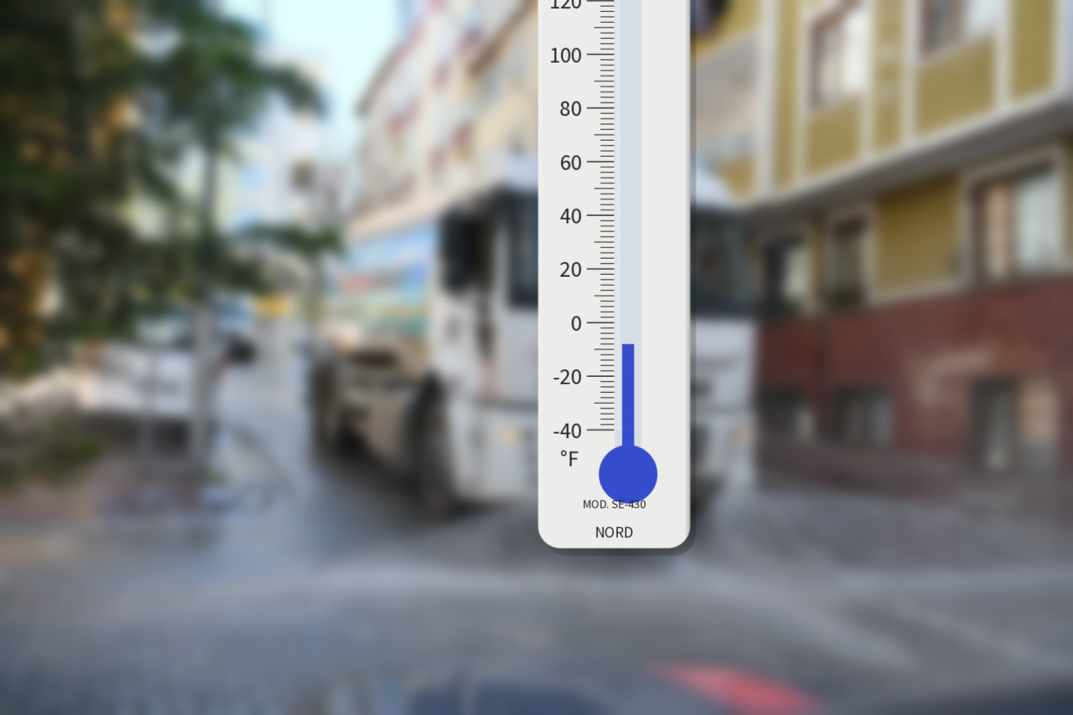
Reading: °F -8
